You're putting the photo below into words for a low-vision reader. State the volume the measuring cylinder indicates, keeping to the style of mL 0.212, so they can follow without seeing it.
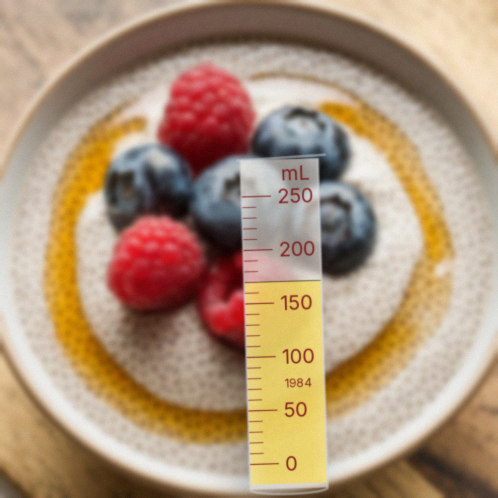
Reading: mL 170
